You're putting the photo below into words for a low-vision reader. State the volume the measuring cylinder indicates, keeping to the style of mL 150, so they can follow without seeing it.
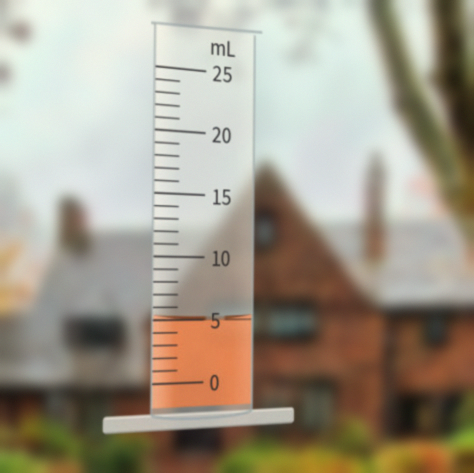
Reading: mL 5
